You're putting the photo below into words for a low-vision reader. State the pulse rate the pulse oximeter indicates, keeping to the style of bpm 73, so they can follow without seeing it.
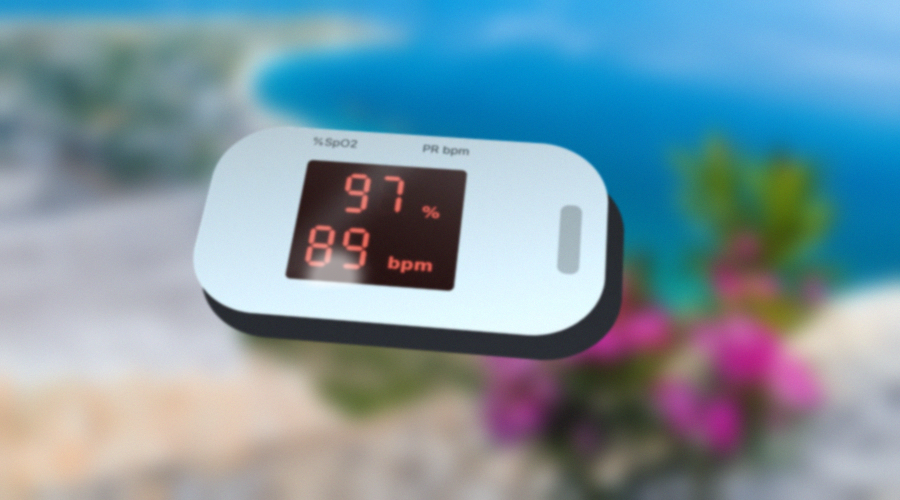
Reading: bpm 89
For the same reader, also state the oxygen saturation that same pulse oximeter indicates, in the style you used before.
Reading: % 97
